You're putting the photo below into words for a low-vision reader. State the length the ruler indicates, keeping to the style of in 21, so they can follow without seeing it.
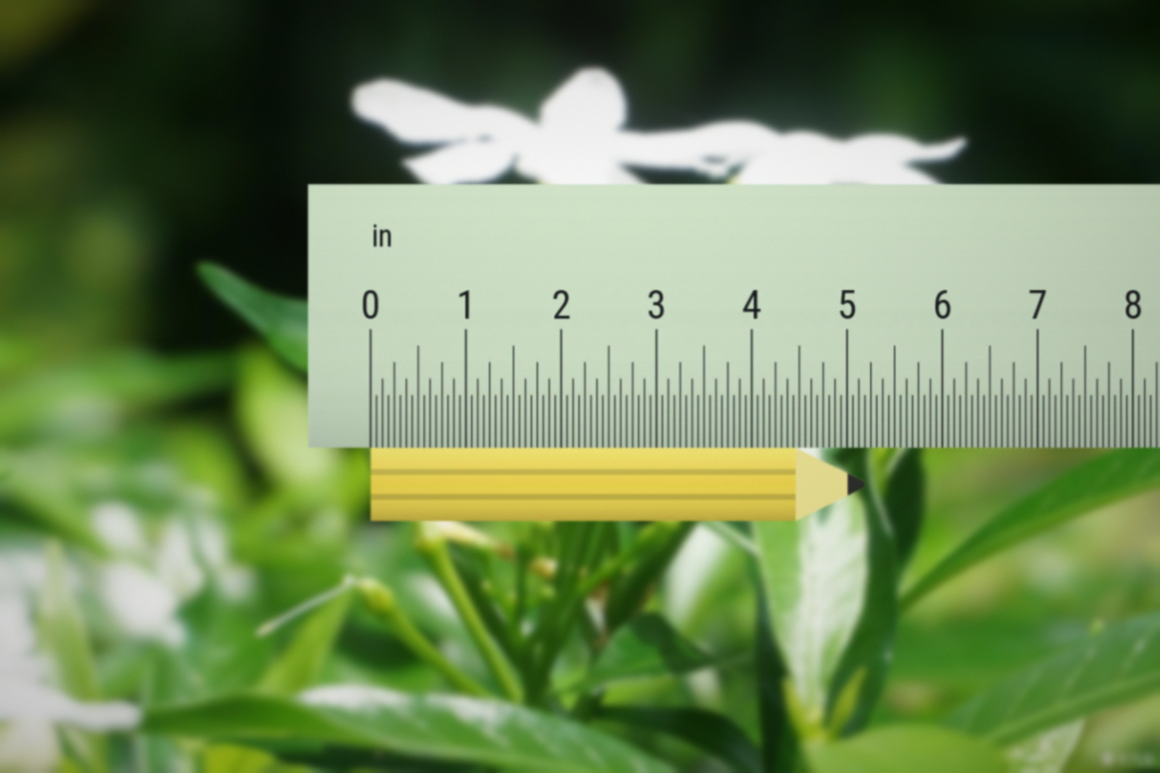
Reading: in 5.1875
